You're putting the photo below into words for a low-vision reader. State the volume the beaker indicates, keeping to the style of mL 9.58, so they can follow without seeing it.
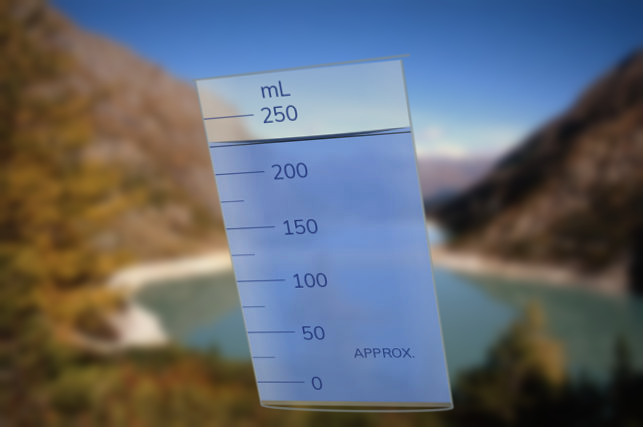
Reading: mL 225
